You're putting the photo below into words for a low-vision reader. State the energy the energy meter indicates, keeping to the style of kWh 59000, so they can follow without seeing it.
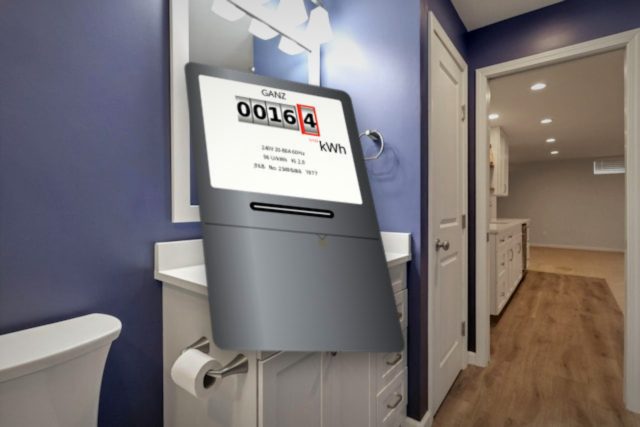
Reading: kWh 16.4
